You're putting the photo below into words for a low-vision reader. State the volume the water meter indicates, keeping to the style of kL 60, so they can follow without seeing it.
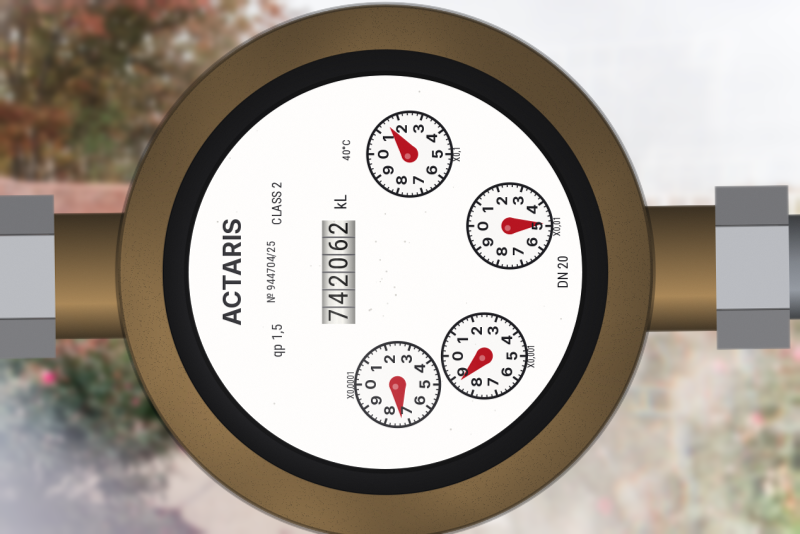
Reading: kL 742062.1487
